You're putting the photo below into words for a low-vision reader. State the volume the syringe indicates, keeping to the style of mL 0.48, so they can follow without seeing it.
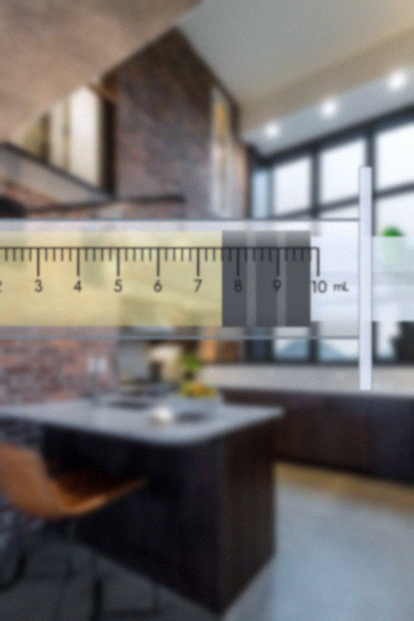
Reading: mL 7.6
